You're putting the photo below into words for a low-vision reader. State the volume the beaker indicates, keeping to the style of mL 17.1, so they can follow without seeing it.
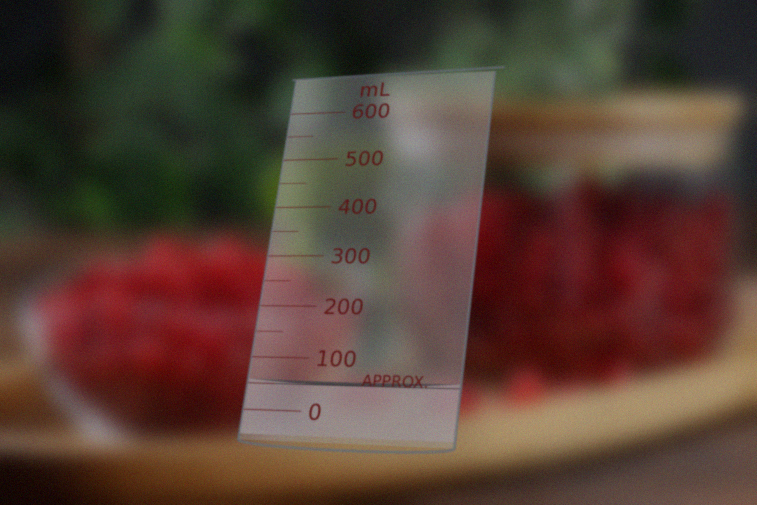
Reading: mL 50
